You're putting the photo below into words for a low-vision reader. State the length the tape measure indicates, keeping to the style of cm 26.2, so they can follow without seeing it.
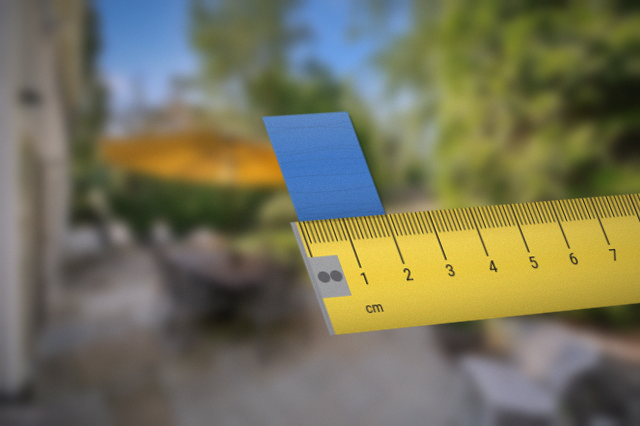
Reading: cm 2
